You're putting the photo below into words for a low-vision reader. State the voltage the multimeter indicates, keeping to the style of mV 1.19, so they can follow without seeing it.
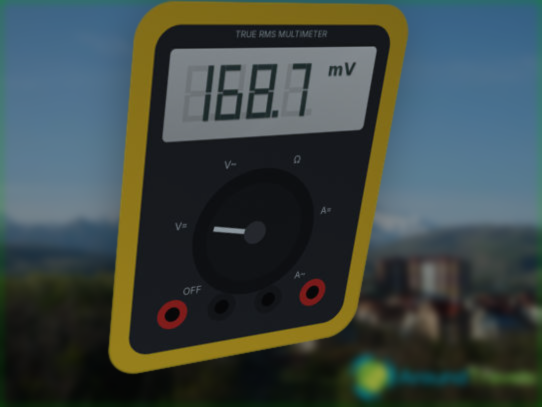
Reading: mV 168.7
